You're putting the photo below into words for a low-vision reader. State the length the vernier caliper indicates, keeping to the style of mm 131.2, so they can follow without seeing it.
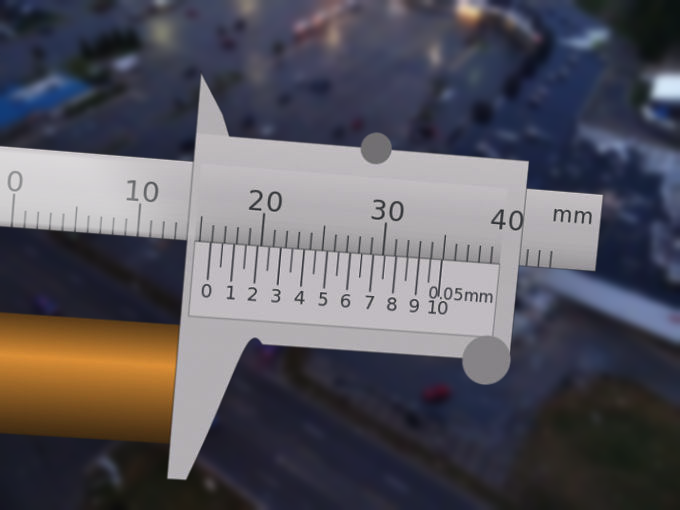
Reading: mm 15.9
